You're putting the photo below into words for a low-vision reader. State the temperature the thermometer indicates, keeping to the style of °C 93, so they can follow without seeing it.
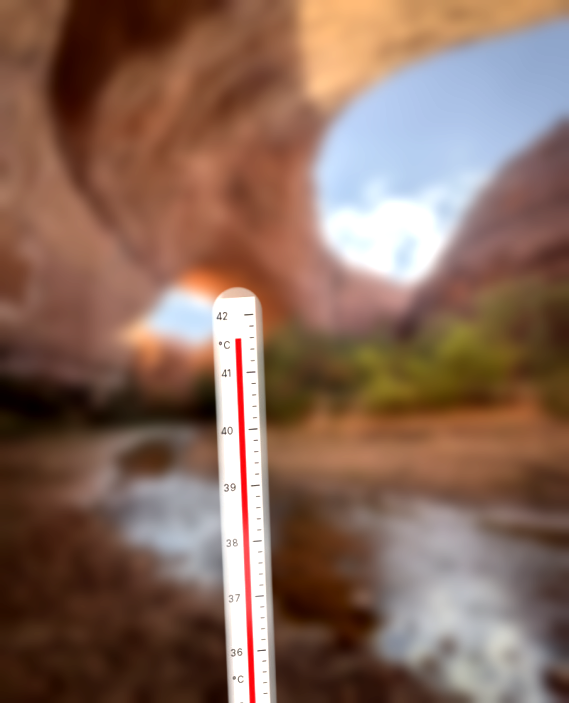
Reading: °C 41.6
